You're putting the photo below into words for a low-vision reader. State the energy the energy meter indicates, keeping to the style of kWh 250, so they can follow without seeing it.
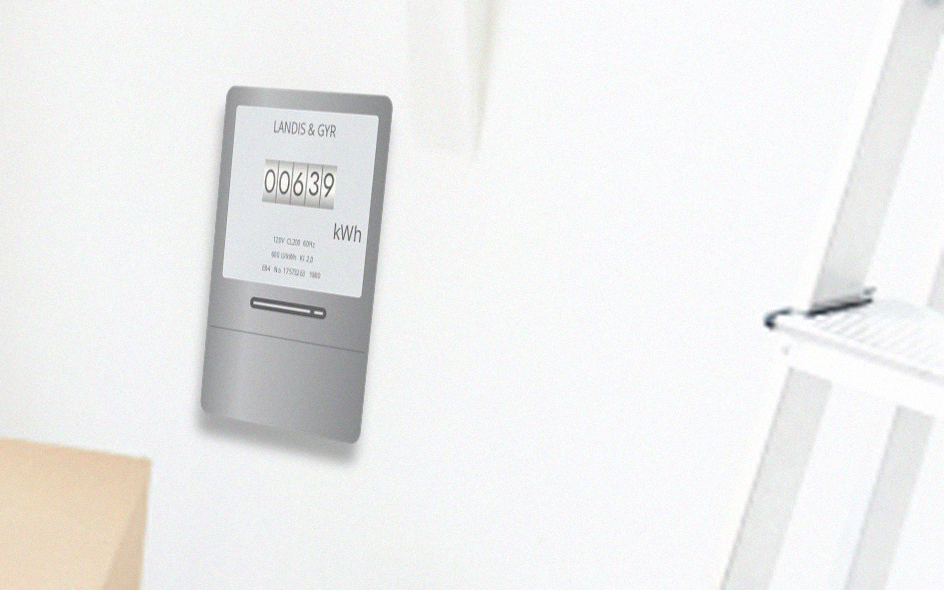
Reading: kWh 639
